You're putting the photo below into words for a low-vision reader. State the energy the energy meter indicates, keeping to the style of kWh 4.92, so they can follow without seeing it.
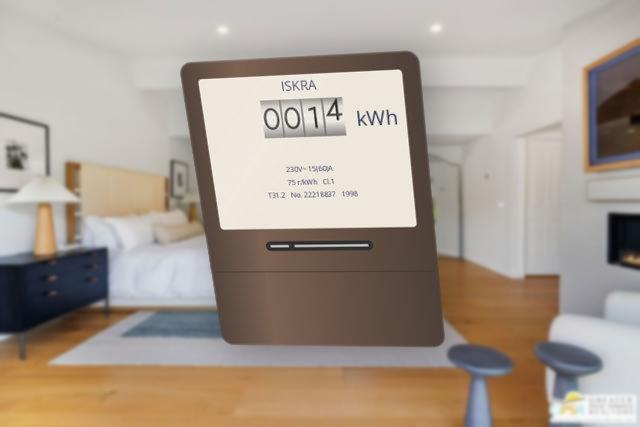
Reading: kWh 14
